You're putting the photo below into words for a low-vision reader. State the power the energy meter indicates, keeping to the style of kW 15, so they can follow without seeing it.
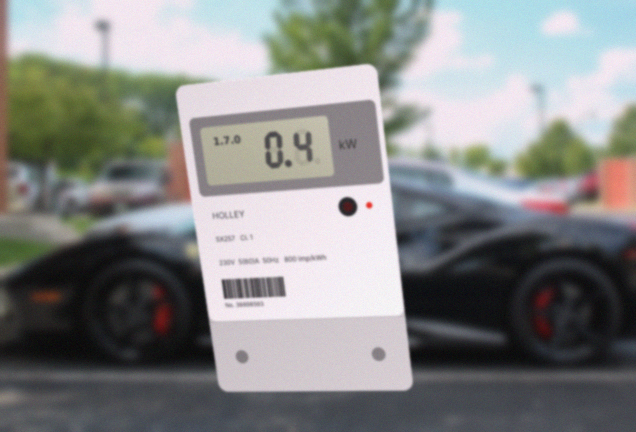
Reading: kW 0.4
